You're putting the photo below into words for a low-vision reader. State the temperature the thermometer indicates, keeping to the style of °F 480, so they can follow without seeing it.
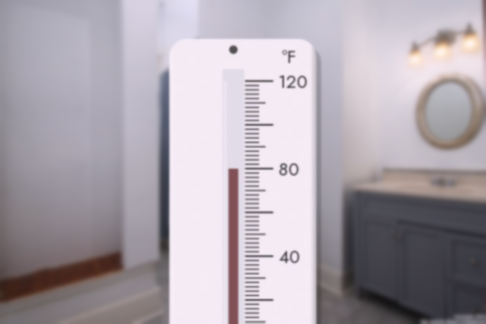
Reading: °F 80
